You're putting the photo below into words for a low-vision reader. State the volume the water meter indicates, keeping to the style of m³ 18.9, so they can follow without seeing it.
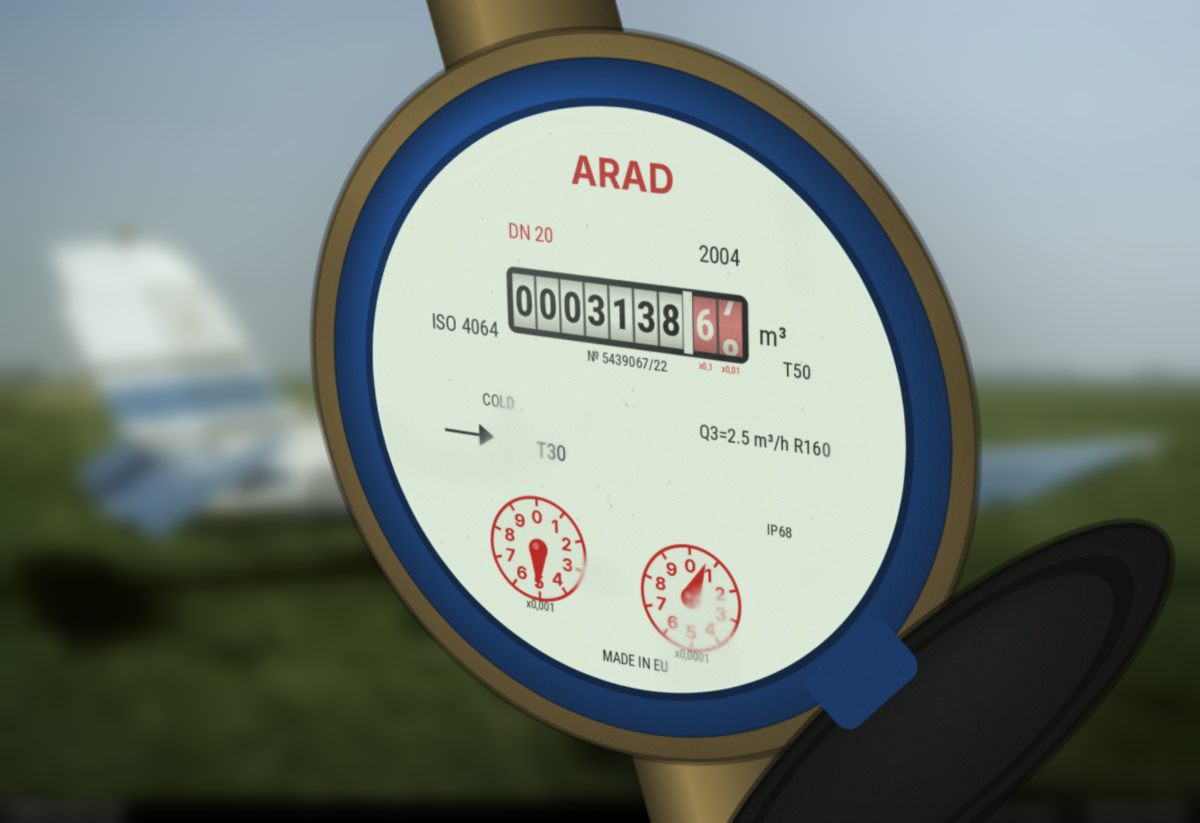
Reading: m³ 3138.6750
